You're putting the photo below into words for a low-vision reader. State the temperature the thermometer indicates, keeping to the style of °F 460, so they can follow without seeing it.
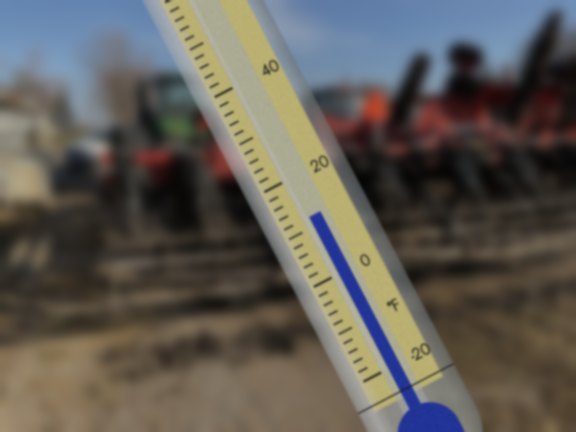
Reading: °F 12
